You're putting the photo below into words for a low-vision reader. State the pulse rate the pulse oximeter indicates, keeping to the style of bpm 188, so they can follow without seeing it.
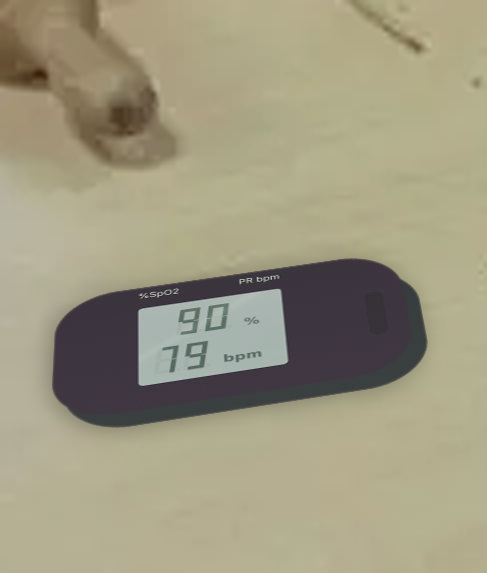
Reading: bpm 79
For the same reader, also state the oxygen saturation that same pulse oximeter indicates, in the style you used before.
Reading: % 90
